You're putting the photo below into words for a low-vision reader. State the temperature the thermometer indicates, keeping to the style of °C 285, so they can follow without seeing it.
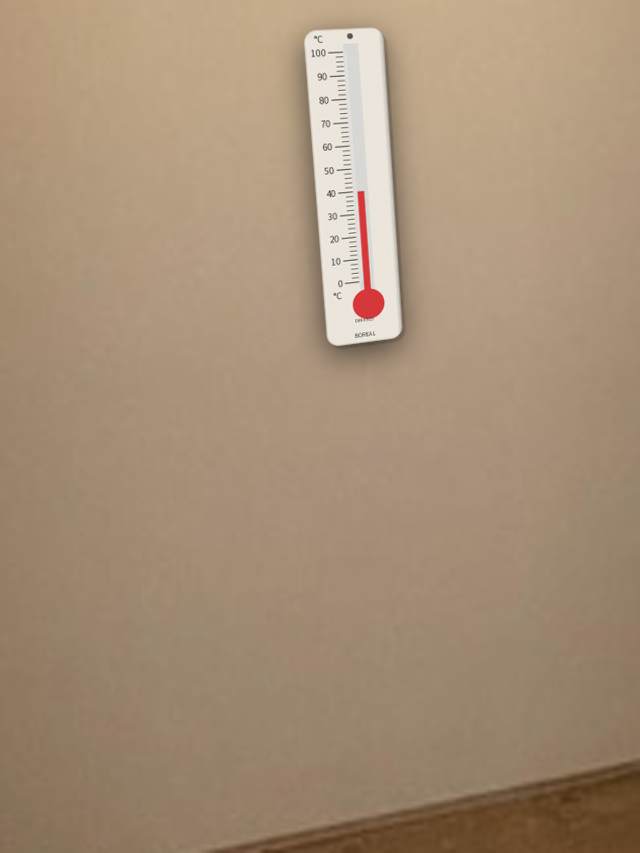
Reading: °C 40
